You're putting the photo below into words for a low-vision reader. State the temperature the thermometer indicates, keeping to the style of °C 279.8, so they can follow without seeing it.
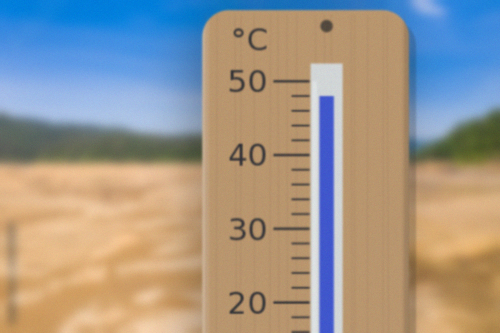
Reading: °C 48
